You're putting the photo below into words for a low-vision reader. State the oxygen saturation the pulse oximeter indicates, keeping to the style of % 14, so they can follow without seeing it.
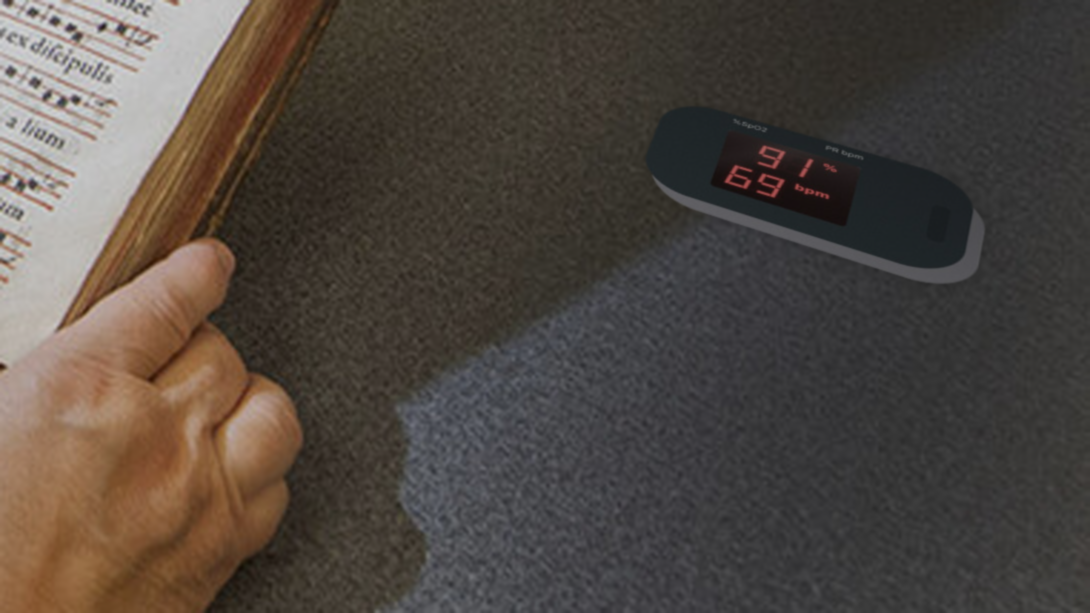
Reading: % 91
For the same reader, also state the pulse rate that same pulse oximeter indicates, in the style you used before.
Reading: bpm 69
